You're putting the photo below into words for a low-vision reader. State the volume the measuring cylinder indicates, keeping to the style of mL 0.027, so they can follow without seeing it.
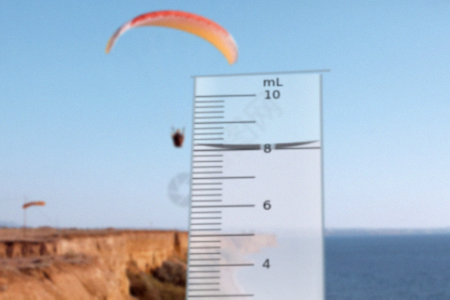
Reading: mL 8
